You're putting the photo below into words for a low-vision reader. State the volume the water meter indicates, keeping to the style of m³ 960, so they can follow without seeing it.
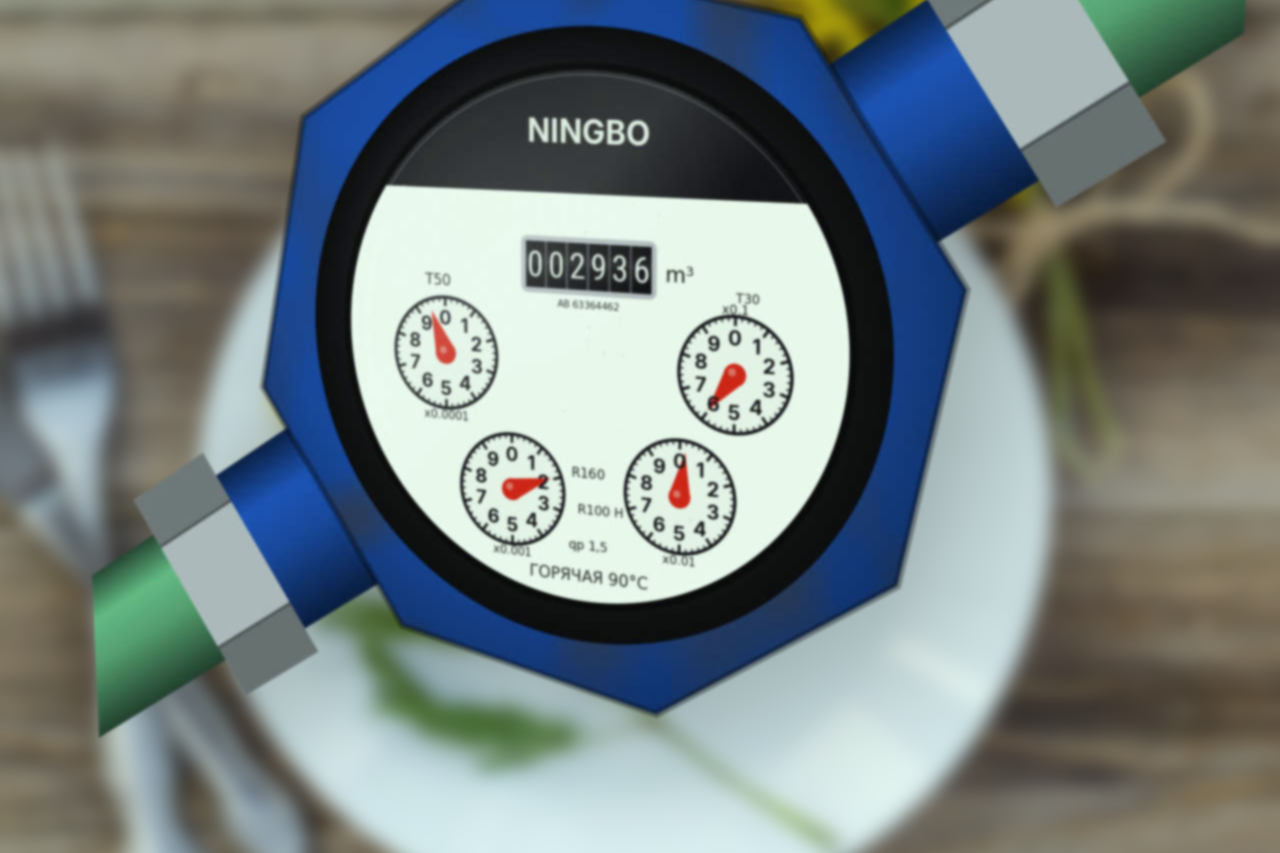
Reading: m³ 2936.6019
